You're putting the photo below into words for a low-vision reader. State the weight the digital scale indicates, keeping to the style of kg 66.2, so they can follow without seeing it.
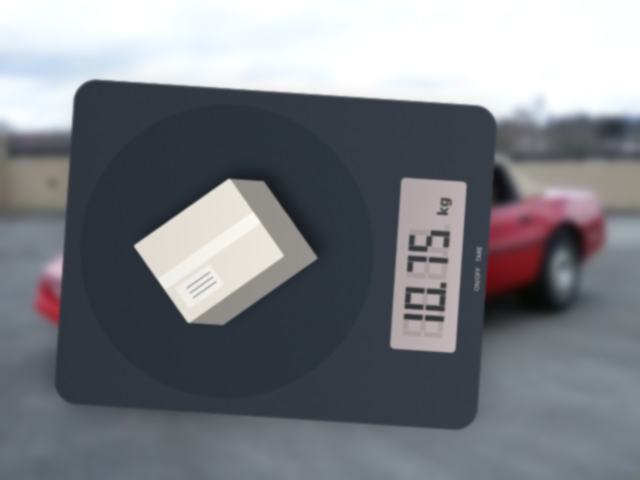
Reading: kg 10.75
